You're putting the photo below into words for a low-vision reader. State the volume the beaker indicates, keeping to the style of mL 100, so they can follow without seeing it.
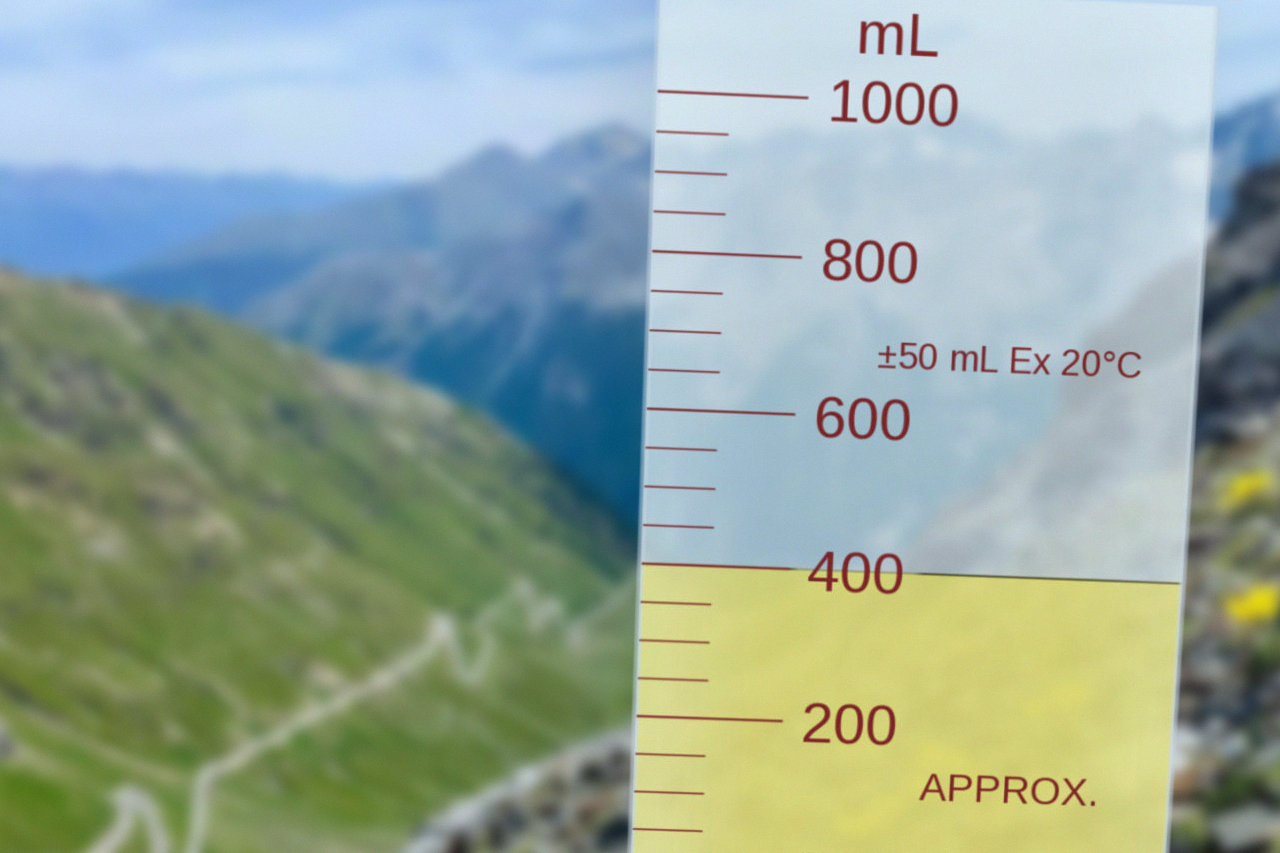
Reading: mL 400
